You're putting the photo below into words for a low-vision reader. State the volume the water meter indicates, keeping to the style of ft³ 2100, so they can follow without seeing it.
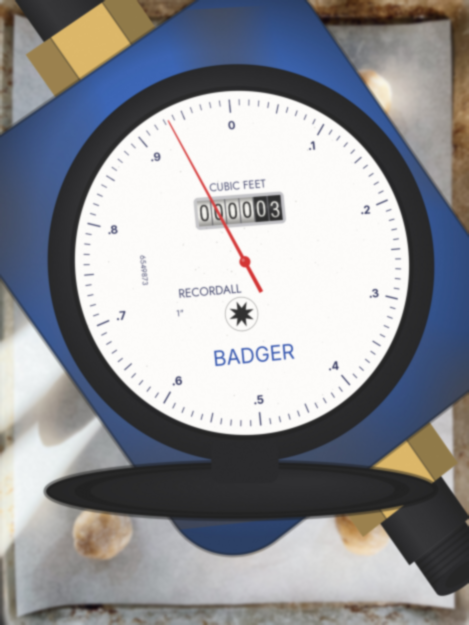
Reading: ft³ 2.93
